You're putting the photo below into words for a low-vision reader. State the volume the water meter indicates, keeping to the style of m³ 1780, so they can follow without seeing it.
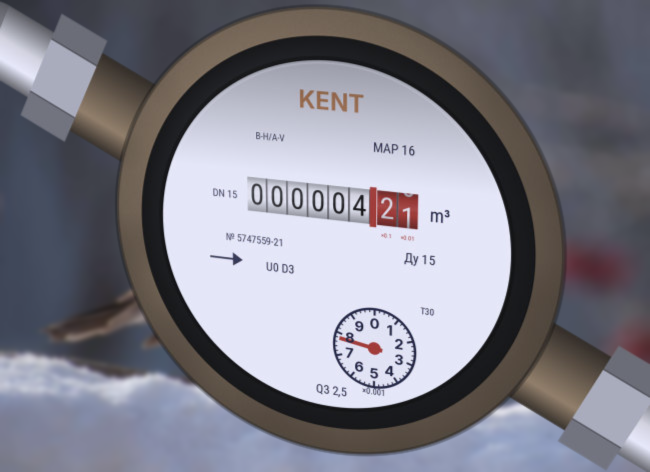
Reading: m³ 4.207
